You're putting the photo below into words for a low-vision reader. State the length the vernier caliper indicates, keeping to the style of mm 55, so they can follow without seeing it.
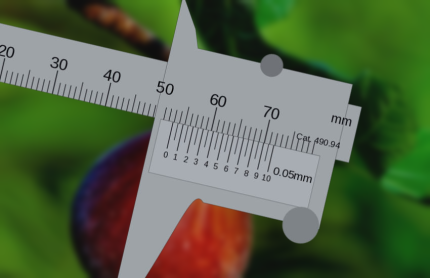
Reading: mm 52.8
